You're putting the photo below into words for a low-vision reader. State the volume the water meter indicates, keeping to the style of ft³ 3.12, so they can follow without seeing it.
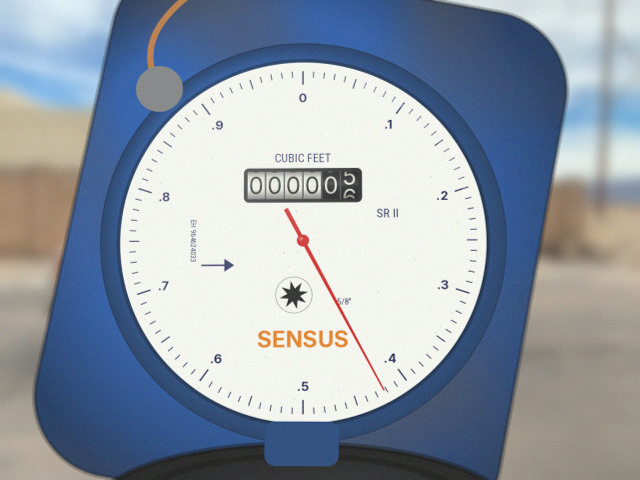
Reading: ft³ 5.42
